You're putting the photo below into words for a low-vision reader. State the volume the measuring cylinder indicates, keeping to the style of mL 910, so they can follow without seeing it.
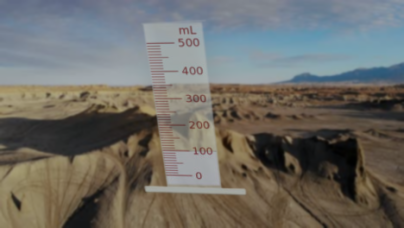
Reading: mL 100
